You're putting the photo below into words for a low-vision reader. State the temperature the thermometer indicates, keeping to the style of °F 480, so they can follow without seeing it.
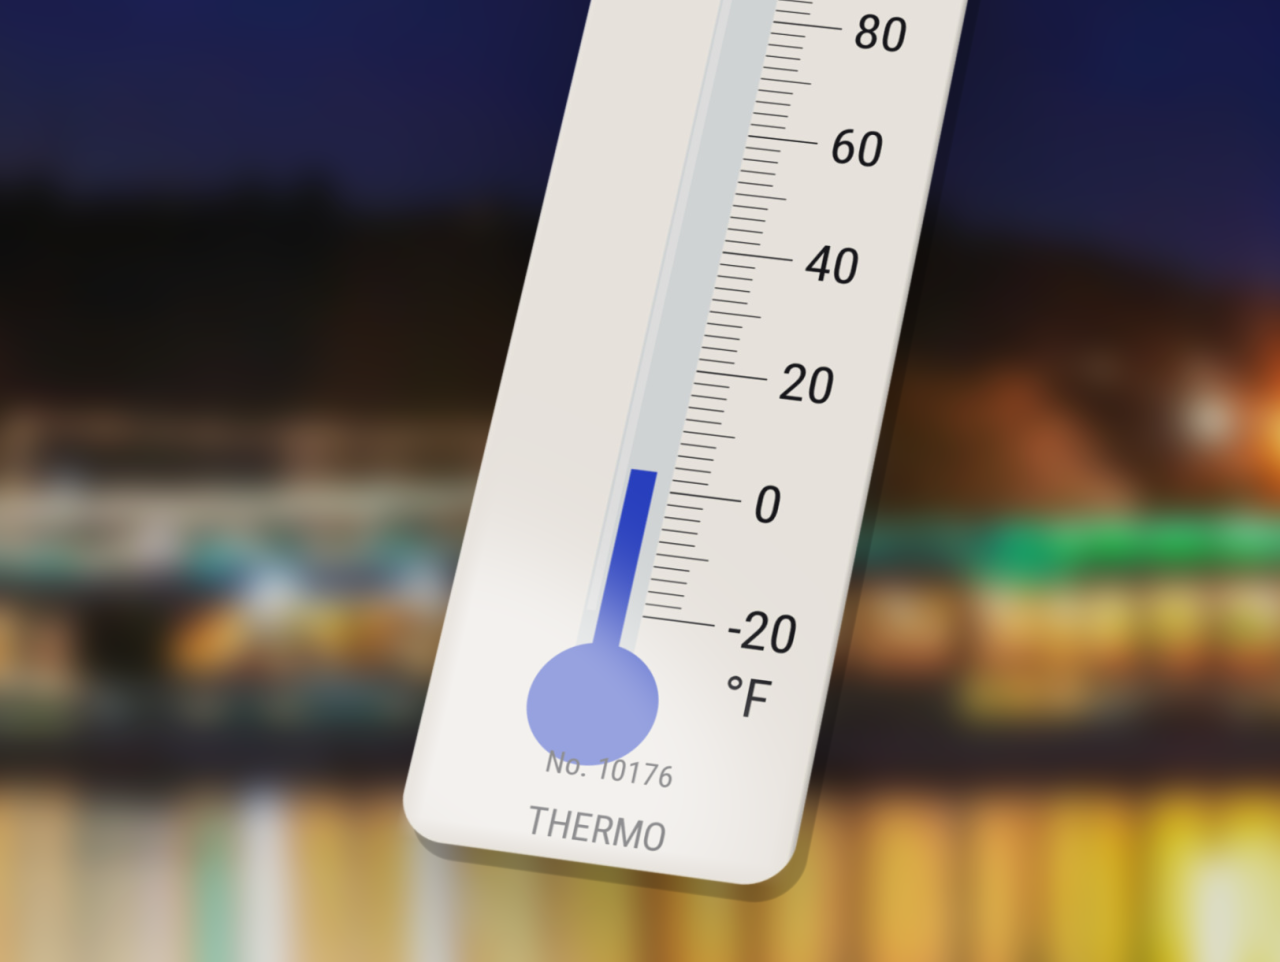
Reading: °F 3
